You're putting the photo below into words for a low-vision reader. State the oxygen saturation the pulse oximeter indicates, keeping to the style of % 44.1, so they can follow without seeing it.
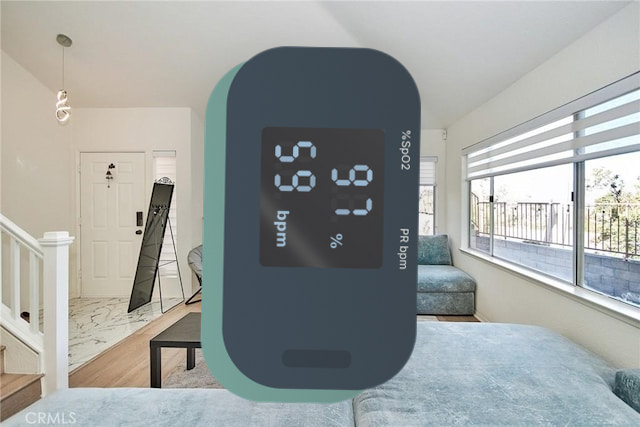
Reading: % 97
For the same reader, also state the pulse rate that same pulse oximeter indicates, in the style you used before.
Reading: bpm 59
